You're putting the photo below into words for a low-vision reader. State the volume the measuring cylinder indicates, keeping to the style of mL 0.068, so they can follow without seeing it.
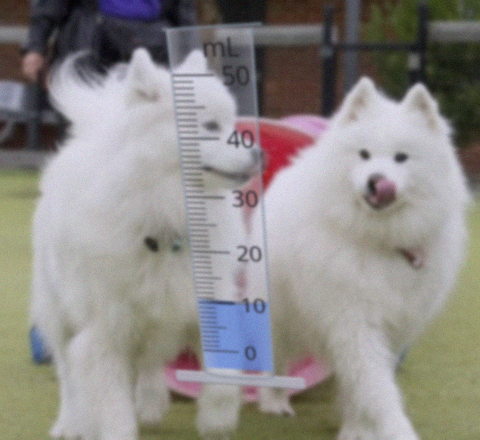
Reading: mL 10
